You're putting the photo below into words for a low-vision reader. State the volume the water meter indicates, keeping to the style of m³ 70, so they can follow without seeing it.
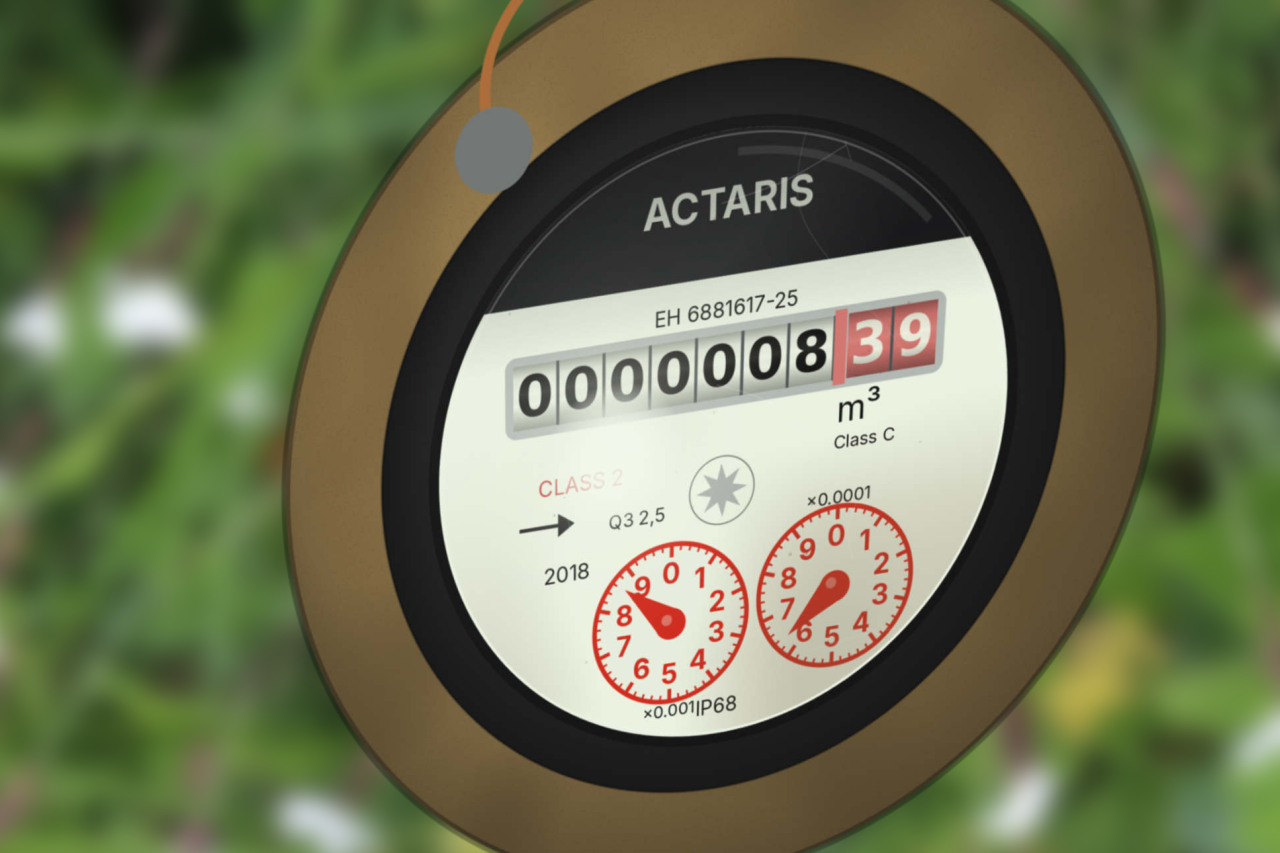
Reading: m³ 8.3986
